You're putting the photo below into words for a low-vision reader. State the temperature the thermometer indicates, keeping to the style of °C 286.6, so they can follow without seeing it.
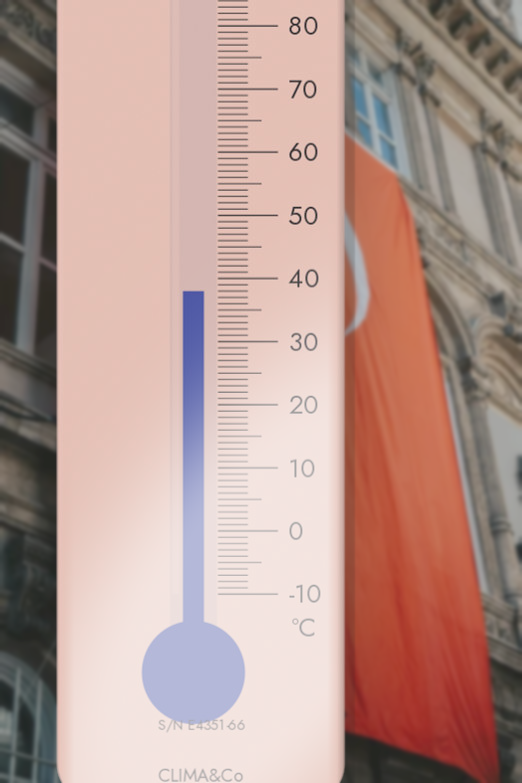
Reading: °C 38
